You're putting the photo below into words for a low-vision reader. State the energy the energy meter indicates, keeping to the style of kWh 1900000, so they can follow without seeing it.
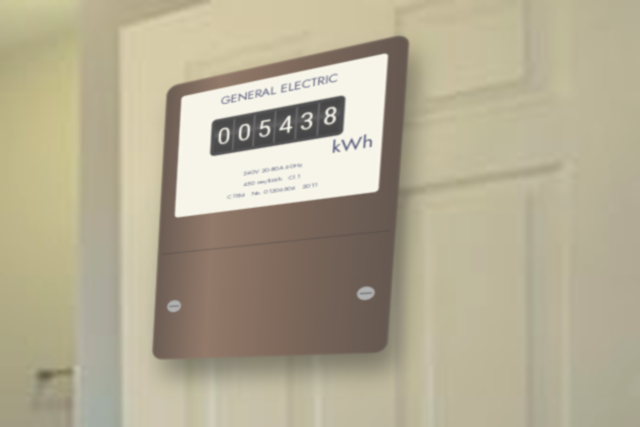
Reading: kWh 5438
